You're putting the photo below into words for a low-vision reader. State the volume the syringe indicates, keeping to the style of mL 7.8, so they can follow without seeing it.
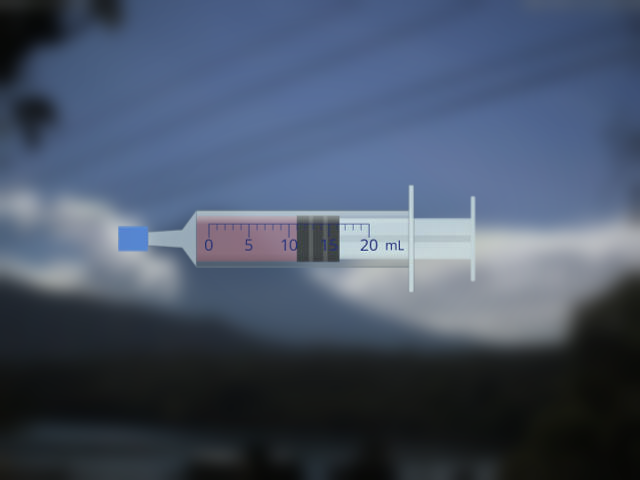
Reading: mL 11
